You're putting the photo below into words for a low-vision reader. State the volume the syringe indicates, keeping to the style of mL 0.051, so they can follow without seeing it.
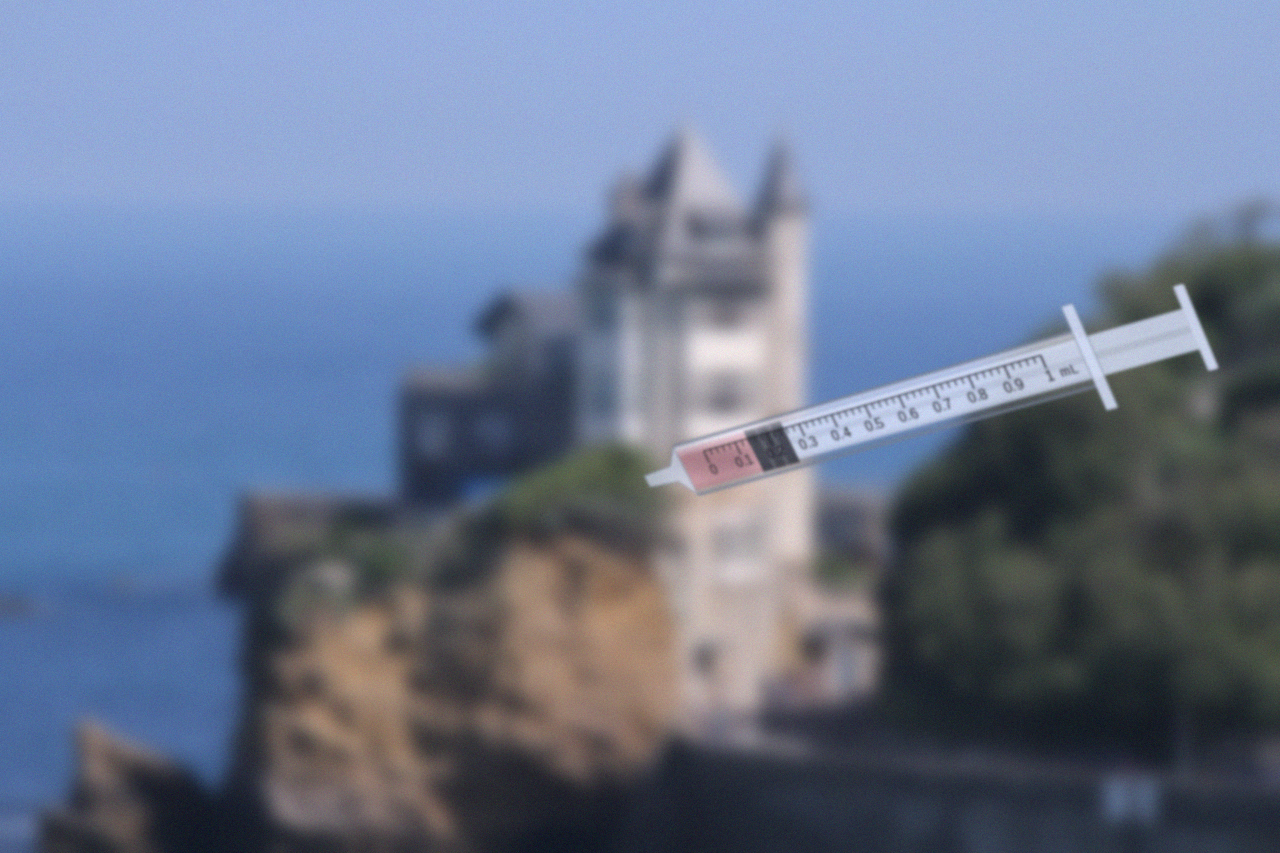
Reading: mL 0.14
